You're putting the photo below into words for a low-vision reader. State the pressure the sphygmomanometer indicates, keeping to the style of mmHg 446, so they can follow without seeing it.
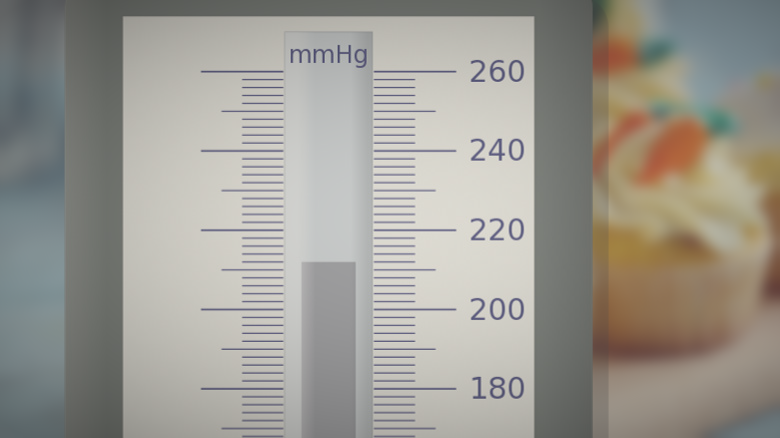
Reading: mmHg 212
